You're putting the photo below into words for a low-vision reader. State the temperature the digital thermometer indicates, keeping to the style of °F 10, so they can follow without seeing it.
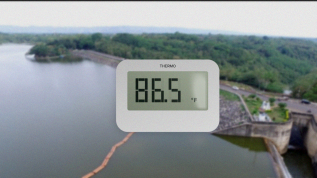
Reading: °F 86.5
